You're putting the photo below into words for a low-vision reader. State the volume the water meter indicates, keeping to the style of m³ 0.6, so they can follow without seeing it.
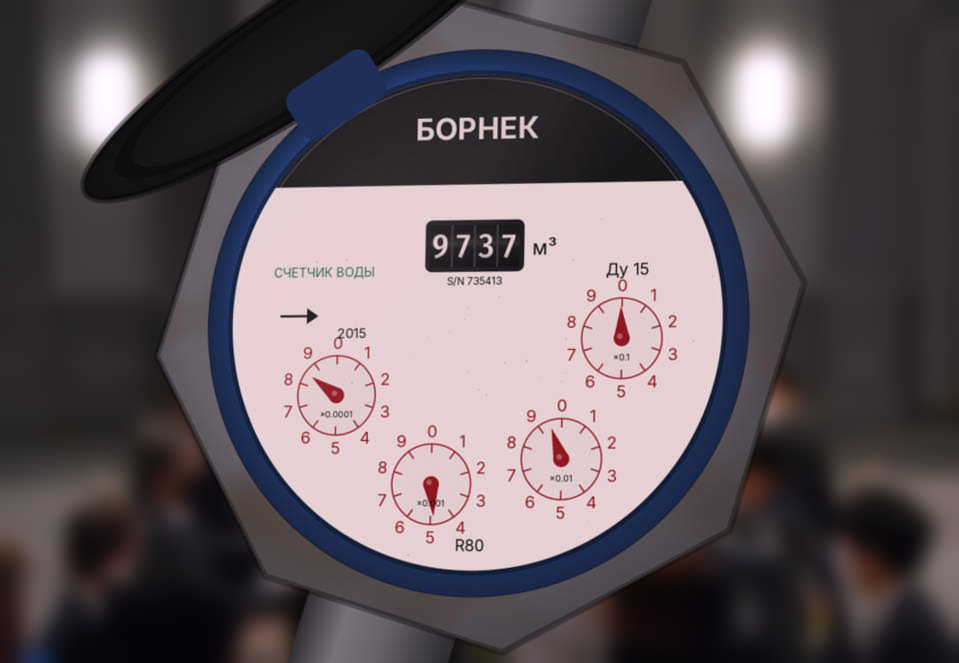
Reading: m³ 9736.9948
